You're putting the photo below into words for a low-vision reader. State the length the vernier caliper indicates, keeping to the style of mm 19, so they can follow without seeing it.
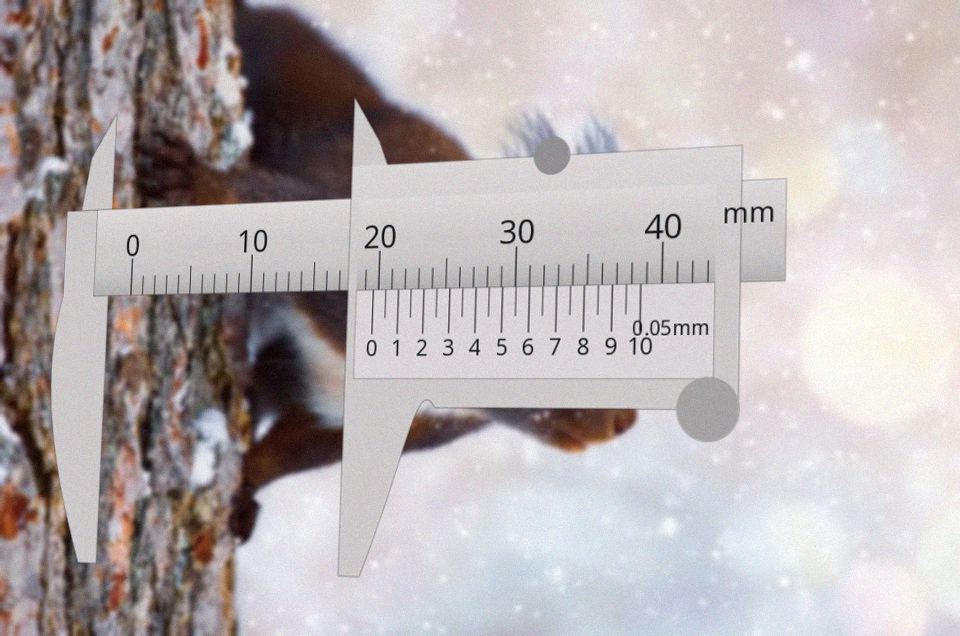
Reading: mm 19.6
